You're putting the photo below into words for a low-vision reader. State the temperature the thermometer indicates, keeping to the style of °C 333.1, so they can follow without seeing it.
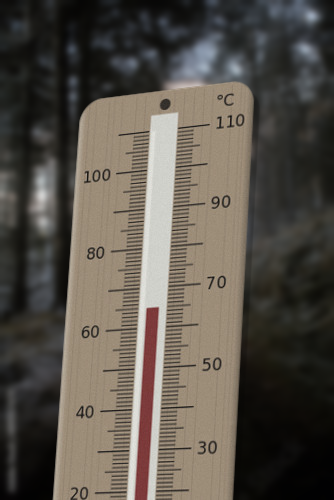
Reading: °C 65
